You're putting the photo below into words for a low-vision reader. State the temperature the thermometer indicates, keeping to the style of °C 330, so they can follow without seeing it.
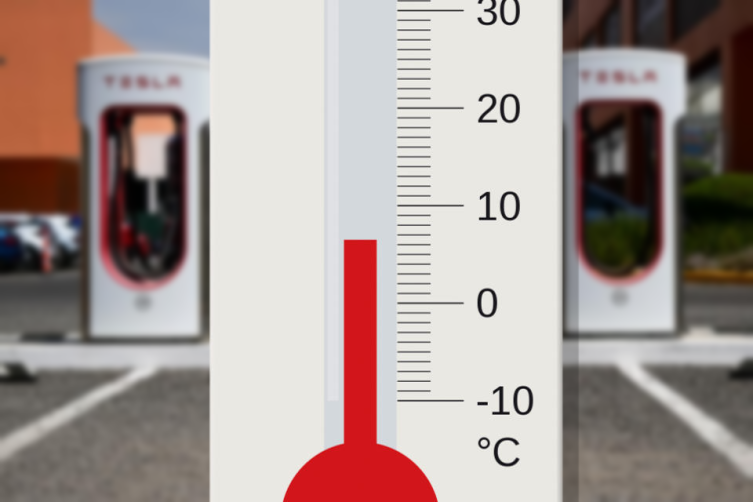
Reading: °C 6.5
